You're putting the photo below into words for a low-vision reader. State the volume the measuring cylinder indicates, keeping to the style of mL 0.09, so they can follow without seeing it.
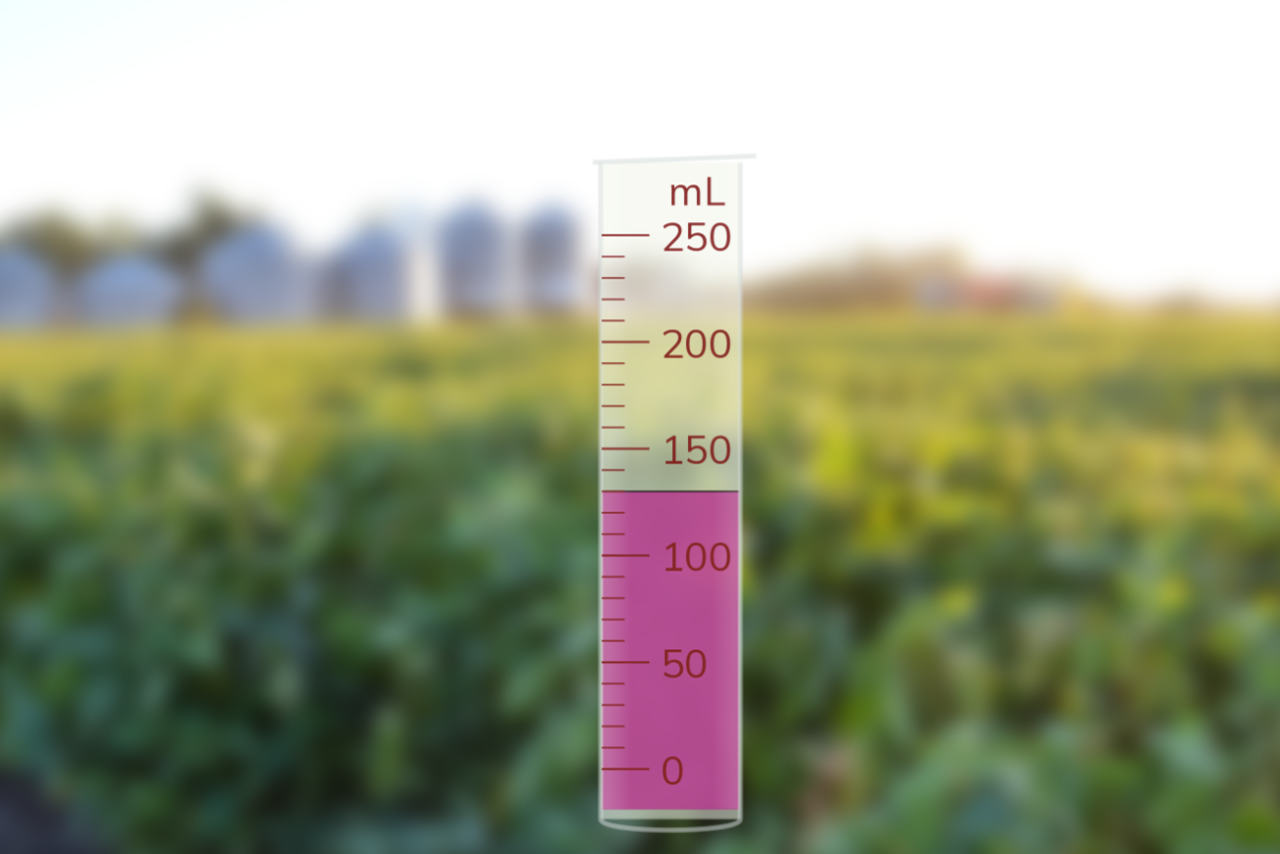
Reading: mL 130
